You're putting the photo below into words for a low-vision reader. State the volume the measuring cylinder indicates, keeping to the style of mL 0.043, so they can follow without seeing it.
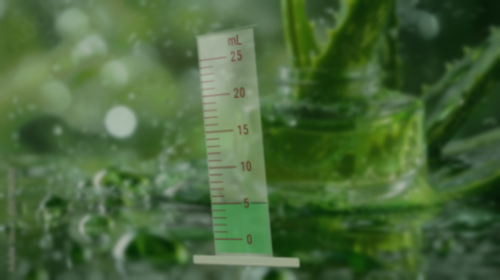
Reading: mL 5
